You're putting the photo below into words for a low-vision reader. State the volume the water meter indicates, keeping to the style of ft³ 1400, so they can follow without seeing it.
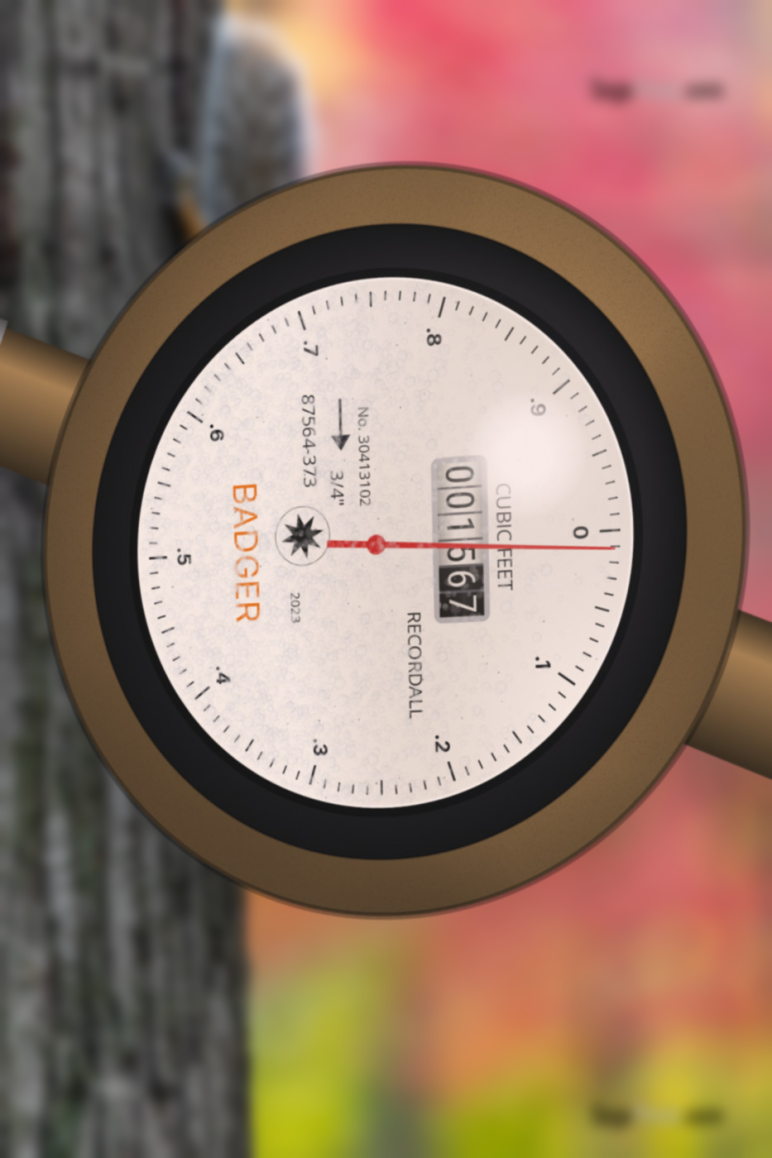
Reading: ft³ 1567.01
